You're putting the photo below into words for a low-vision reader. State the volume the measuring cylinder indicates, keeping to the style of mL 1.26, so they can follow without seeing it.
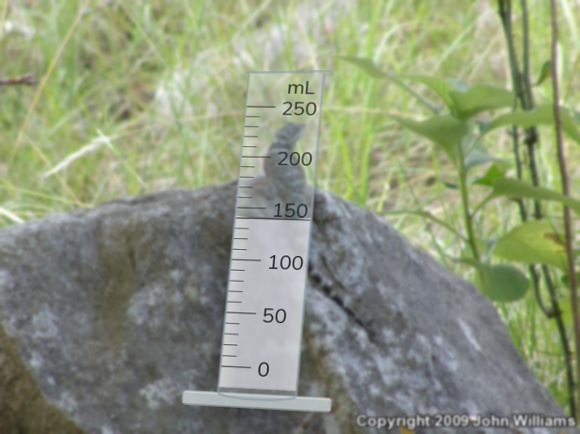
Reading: mL 140
